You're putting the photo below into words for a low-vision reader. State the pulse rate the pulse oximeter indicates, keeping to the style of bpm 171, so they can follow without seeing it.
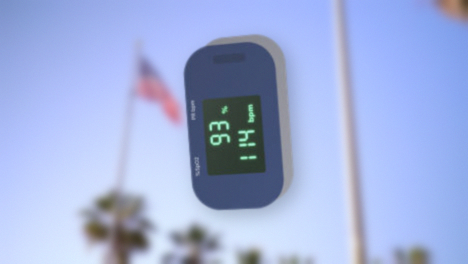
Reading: bpm 114
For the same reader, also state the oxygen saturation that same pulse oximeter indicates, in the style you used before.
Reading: % 93
